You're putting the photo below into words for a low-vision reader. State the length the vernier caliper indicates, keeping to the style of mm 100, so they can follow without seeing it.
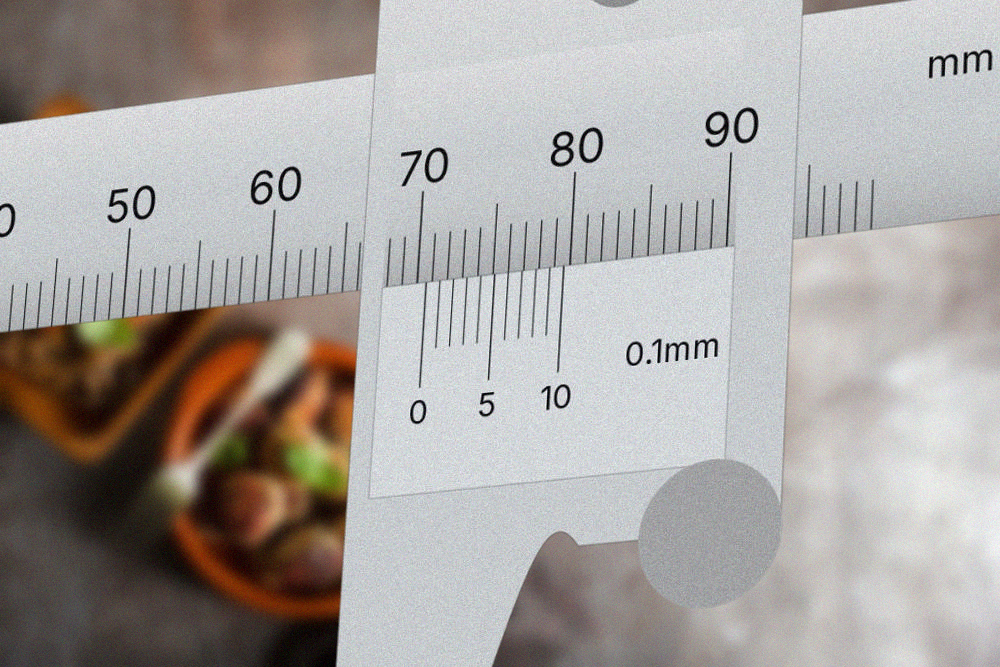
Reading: mm 70.6
